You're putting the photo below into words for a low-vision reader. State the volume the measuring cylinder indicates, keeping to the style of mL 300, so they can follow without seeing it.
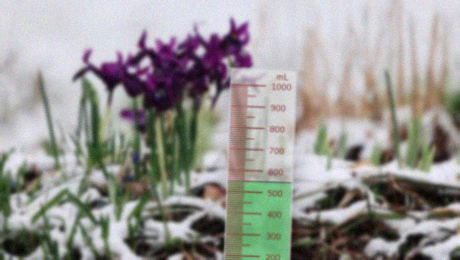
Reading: mL 550
